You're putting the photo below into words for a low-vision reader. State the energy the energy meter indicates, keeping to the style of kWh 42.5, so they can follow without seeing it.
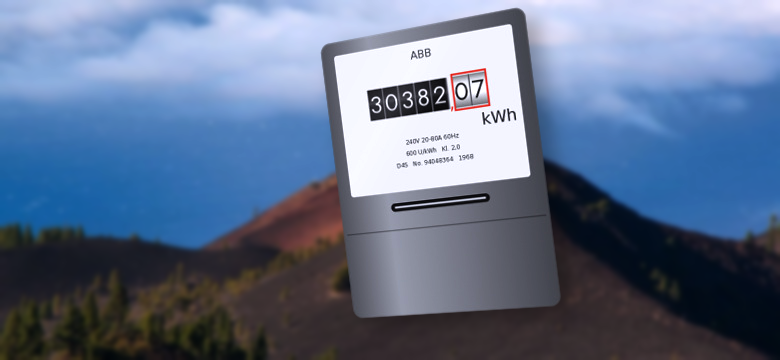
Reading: kWh 30382.07
